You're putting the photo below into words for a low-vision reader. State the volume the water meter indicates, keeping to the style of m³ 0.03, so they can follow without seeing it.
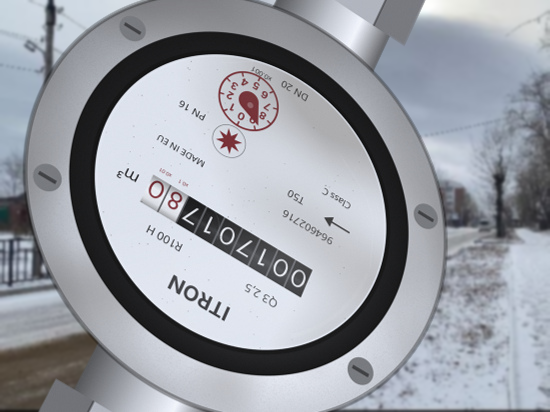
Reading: m³ 17017.798
